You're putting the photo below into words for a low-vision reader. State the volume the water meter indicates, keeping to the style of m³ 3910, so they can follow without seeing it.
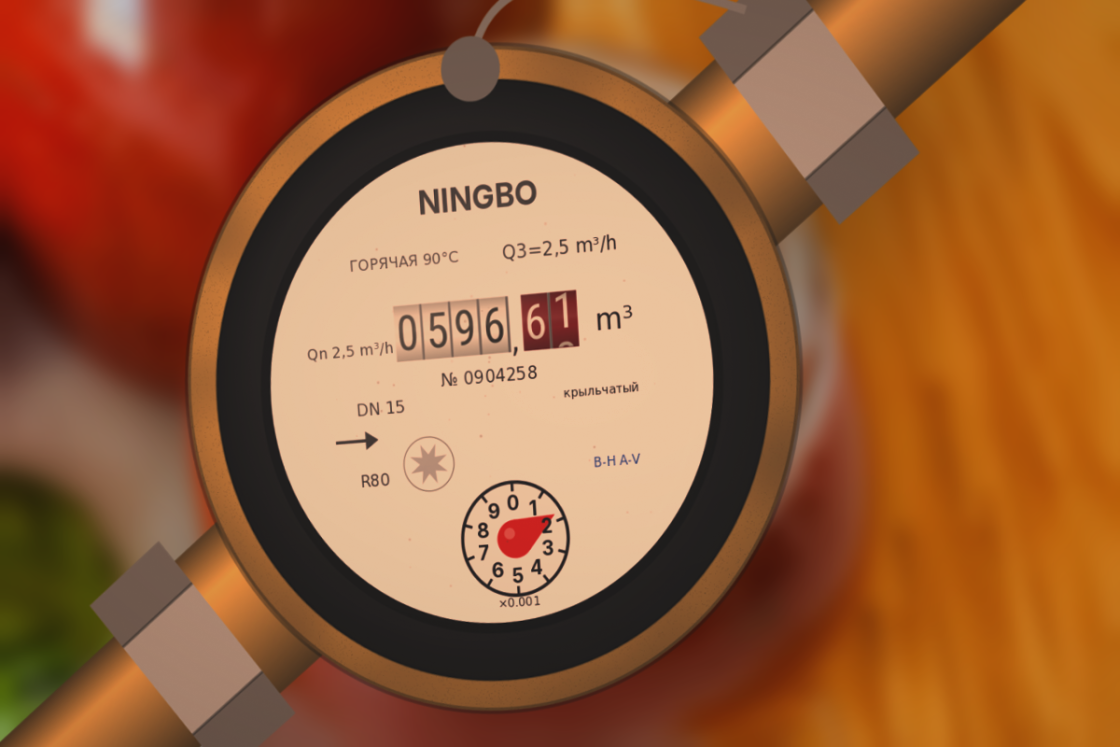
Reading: m³ 596.611
